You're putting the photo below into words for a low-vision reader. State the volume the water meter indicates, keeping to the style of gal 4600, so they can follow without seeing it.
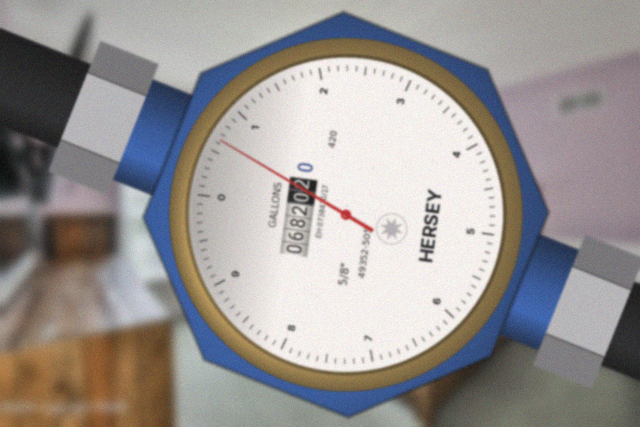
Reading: gal 682020.6
